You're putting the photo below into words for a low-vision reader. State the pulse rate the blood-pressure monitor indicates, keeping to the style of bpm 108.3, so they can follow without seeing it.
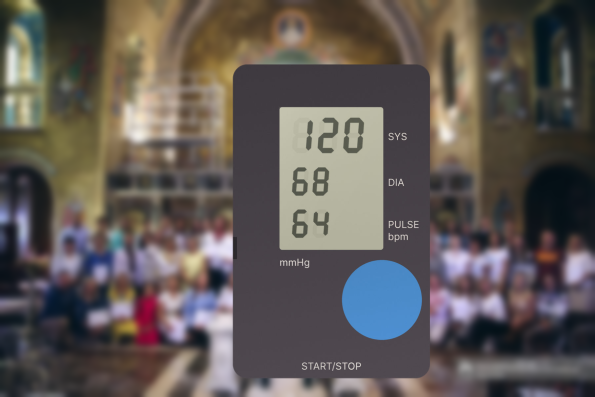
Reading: bpm 64
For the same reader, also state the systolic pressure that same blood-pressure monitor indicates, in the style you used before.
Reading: mmHg 120
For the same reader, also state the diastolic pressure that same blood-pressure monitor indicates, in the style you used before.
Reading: mmHg 68
